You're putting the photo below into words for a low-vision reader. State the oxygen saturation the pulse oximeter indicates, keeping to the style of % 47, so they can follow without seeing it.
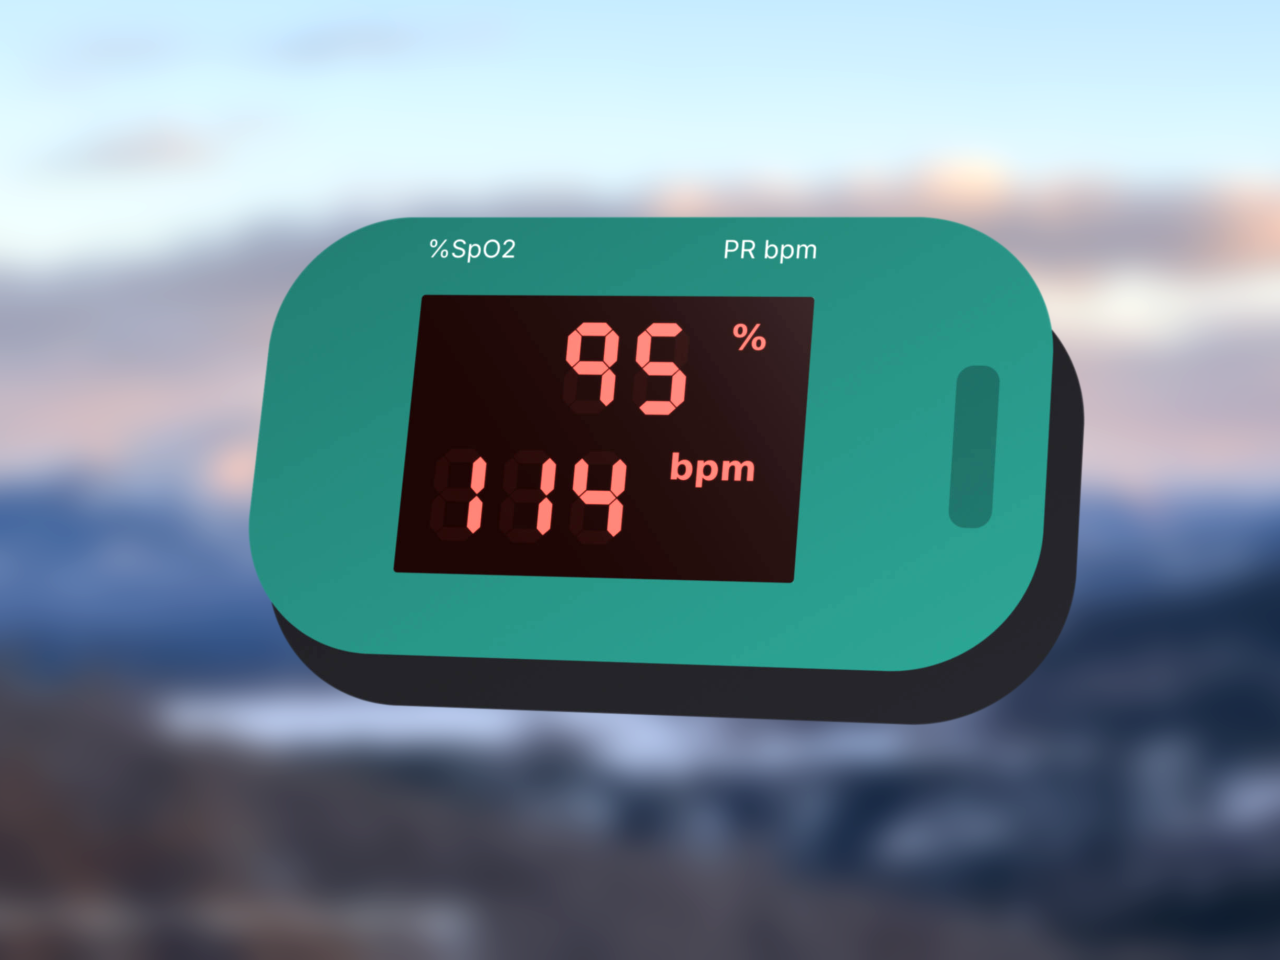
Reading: % 95
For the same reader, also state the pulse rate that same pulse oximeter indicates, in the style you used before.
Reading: bpm 114
